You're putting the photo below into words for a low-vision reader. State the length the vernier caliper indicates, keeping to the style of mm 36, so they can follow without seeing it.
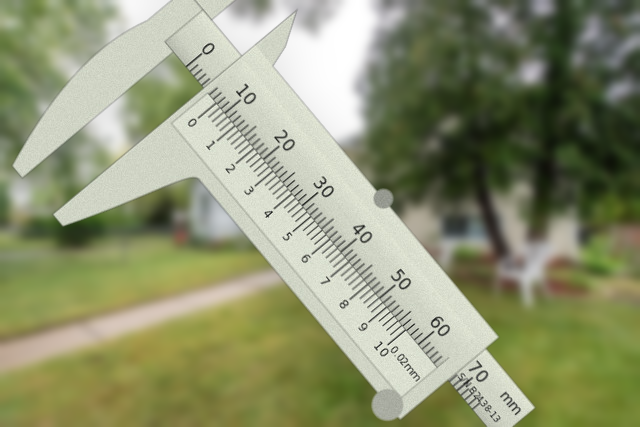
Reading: mm 7.8
